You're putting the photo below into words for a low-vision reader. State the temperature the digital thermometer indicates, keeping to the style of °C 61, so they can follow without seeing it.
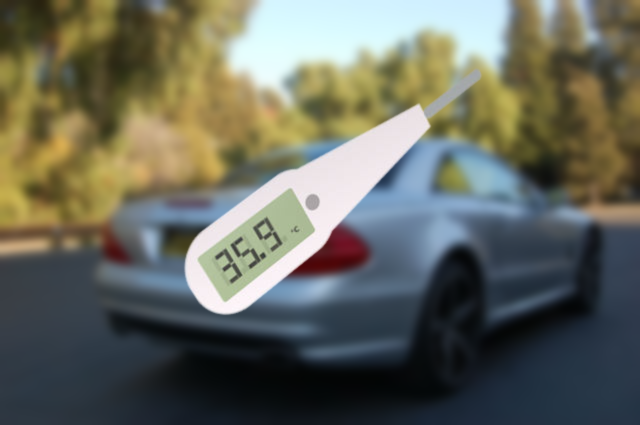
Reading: °C 35.9
